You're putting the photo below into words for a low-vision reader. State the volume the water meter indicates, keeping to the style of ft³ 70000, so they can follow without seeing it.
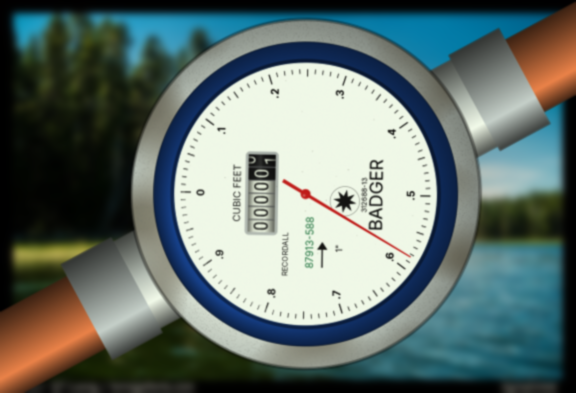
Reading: ft³ 0.58
